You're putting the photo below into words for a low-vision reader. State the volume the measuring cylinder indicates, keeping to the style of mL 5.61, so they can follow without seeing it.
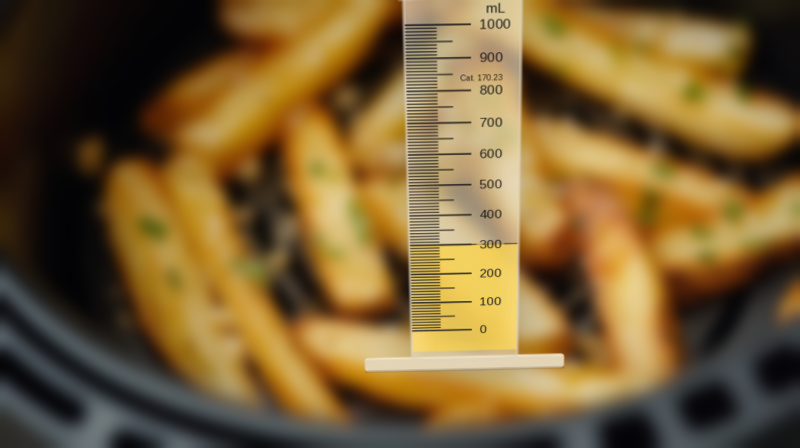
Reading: mL 300
